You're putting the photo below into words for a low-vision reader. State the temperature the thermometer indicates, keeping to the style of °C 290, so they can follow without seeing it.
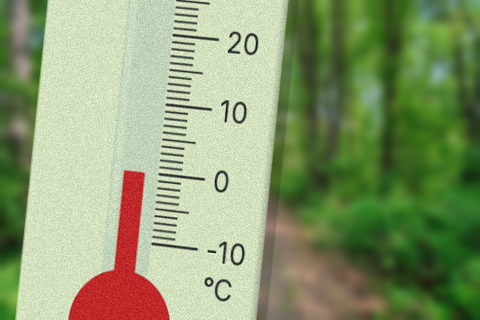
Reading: °C 0
